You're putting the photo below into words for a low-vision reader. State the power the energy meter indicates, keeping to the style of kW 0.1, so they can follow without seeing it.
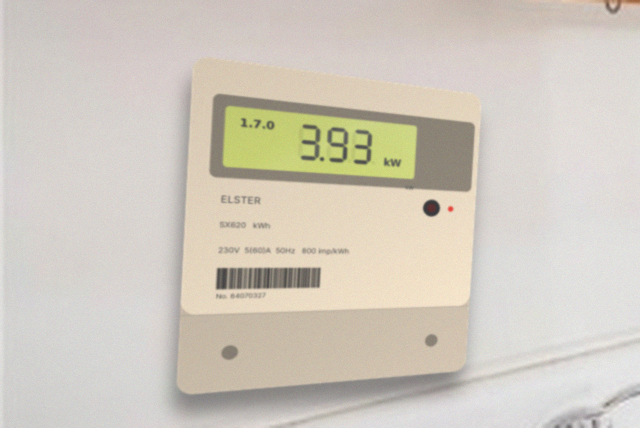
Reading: kW 3.93
